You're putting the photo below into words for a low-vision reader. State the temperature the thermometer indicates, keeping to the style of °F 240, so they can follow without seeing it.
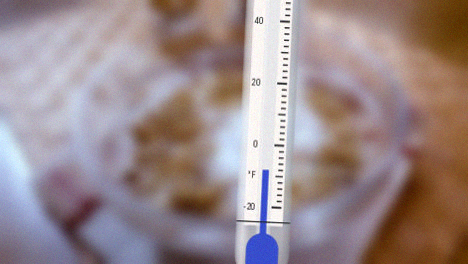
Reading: °F -8
